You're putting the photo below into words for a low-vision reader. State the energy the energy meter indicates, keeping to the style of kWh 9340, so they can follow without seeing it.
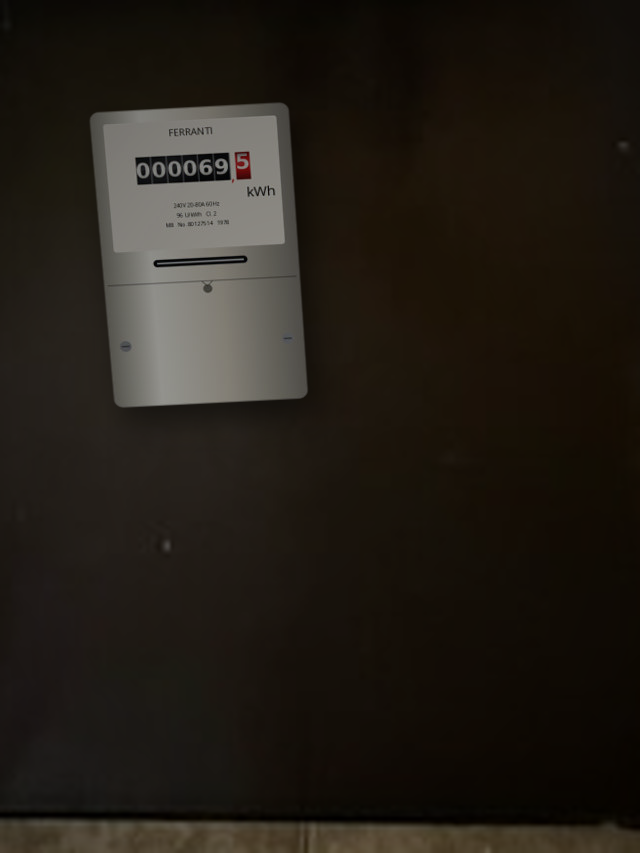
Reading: kWh 69.5
